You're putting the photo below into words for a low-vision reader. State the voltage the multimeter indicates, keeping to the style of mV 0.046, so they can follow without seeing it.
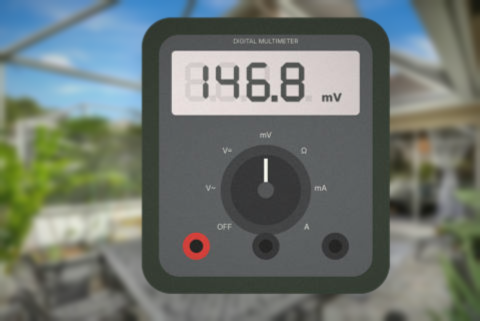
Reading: mV 146.8
